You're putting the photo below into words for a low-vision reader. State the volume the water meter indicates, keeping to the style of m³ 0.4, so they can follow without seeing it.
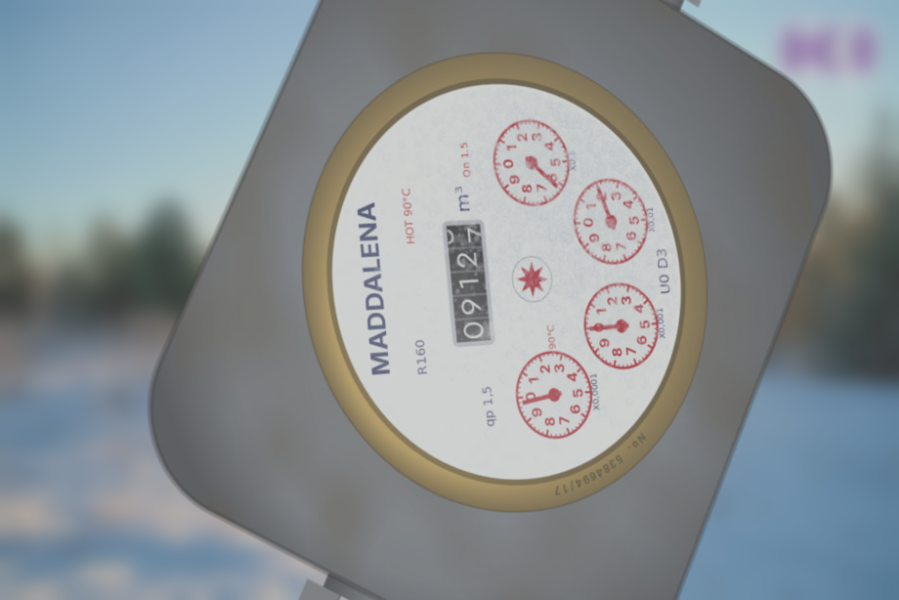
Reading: m³ 9126.6199
